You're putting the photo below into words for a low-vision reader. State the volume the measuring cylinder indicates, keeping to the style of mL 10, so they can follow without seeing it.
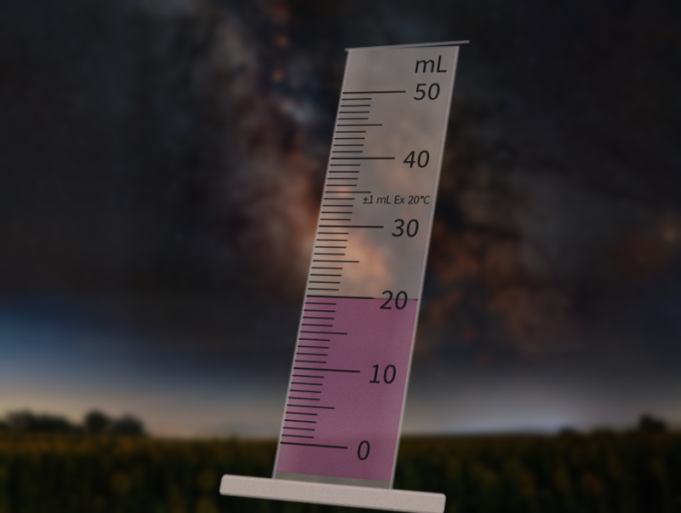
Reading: mL 20
